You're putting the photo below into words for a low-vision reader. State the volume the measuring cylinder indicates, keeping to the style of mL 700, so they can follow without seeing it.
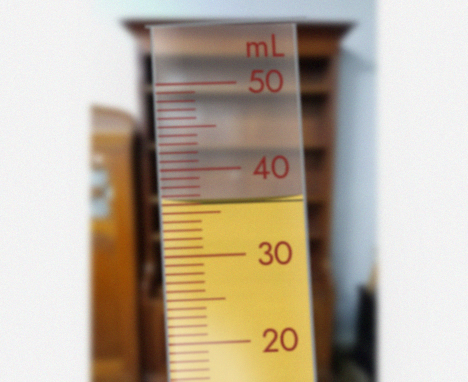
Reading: mL 36
